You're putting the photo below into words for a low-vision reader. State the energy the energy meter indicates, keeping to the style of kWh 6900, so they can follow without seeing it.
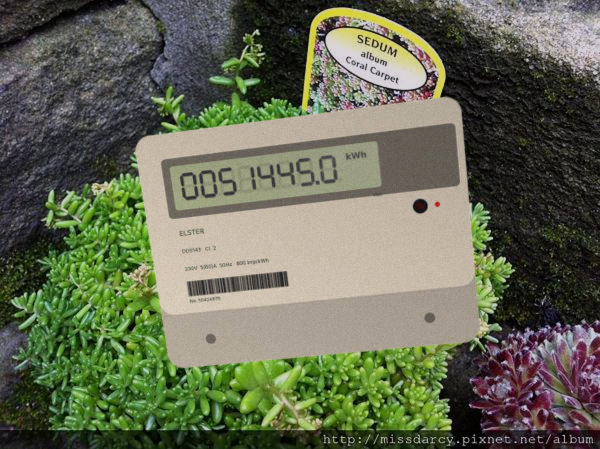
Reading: kWh 51445.0
